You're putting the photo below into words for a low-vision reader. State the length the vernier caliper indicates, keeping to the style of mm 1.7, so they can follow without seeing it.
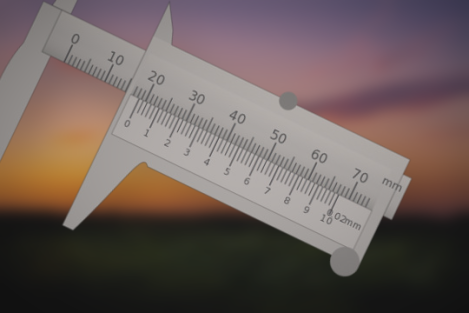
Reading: mm 18.5
